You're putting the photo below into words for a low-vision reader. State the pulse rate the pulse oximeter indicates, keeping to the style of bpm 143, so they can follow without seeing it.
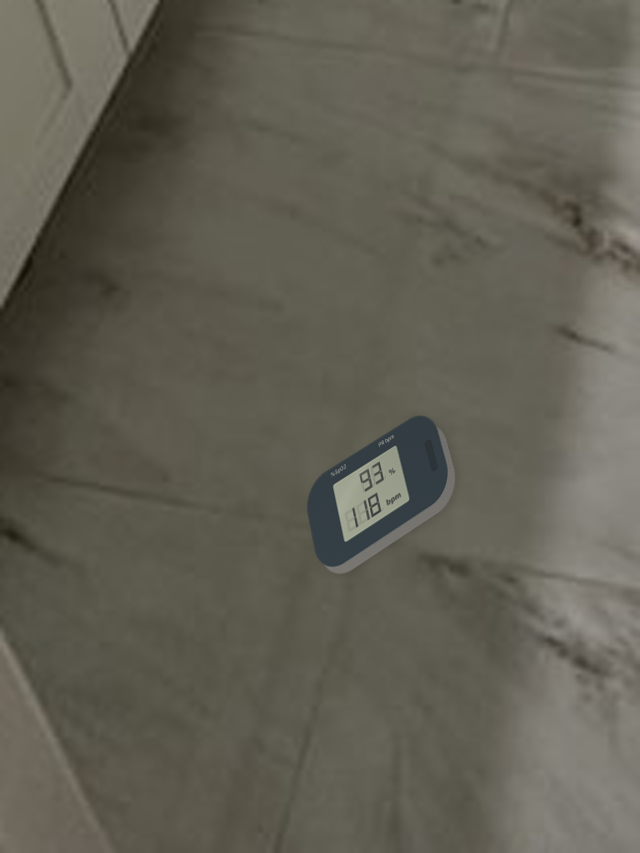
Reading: bpm 118
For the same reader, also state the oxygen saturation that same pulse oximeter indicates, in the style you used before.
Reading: % 93
